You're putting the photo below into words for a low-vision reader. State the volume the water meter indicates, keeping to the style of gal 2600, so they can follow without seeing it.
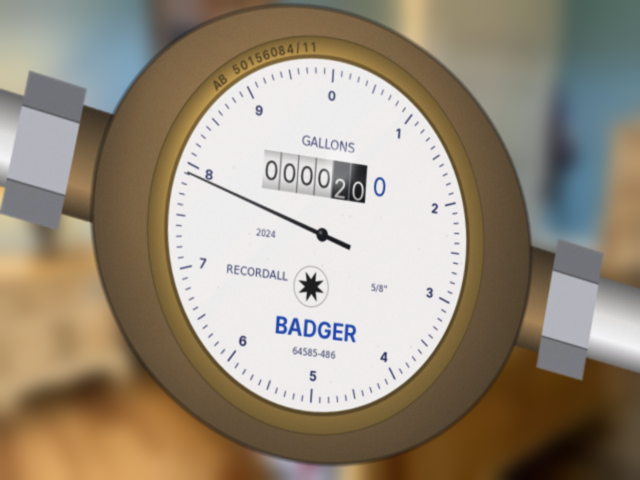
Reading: gal 197.9
